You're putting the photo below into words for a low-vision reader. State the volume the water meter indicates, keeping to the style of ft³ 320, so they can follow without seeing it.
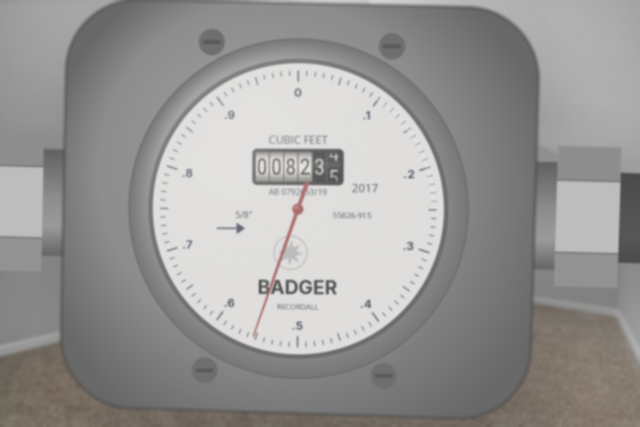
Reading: ft³ 8234.55
